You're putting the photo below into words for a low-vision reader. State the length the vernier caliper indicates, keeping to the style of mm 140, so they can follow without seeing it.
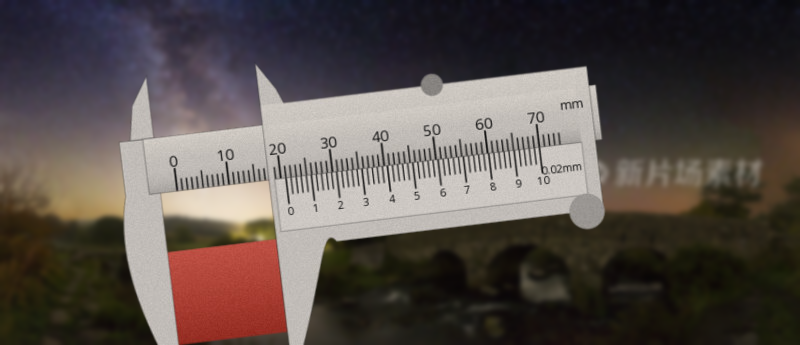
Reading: mm 21.0
